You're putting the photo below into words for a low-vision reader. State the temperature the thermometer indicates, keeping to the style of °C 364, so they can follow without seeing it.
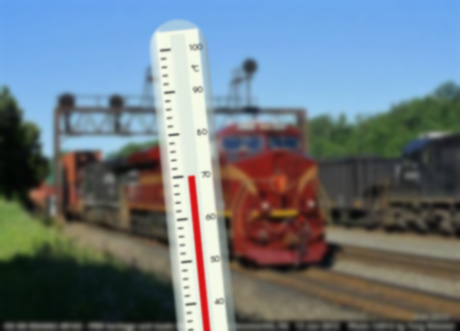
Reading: °C 70
